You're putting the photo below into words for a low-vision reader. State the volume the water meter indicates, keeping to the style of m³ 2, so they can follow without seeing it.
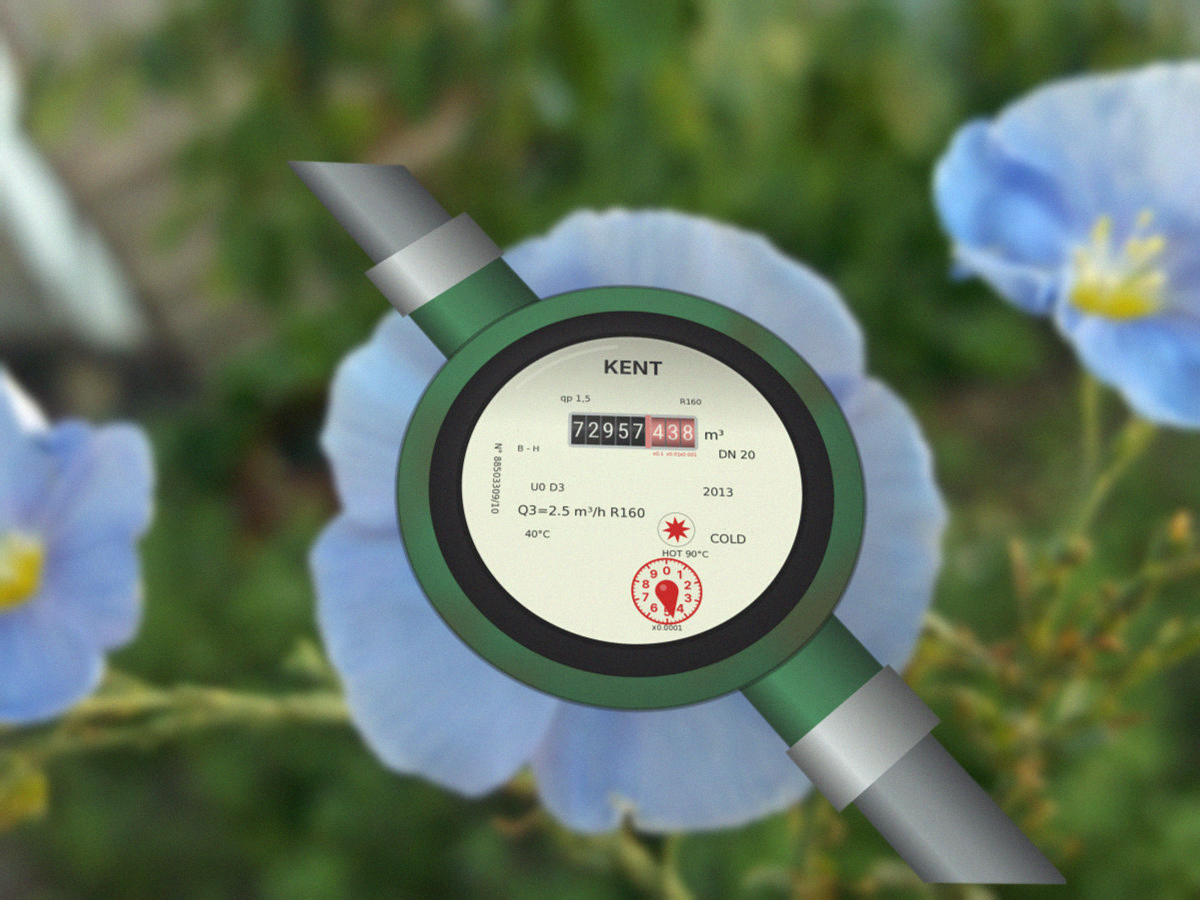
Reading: m³ 72957.4384
